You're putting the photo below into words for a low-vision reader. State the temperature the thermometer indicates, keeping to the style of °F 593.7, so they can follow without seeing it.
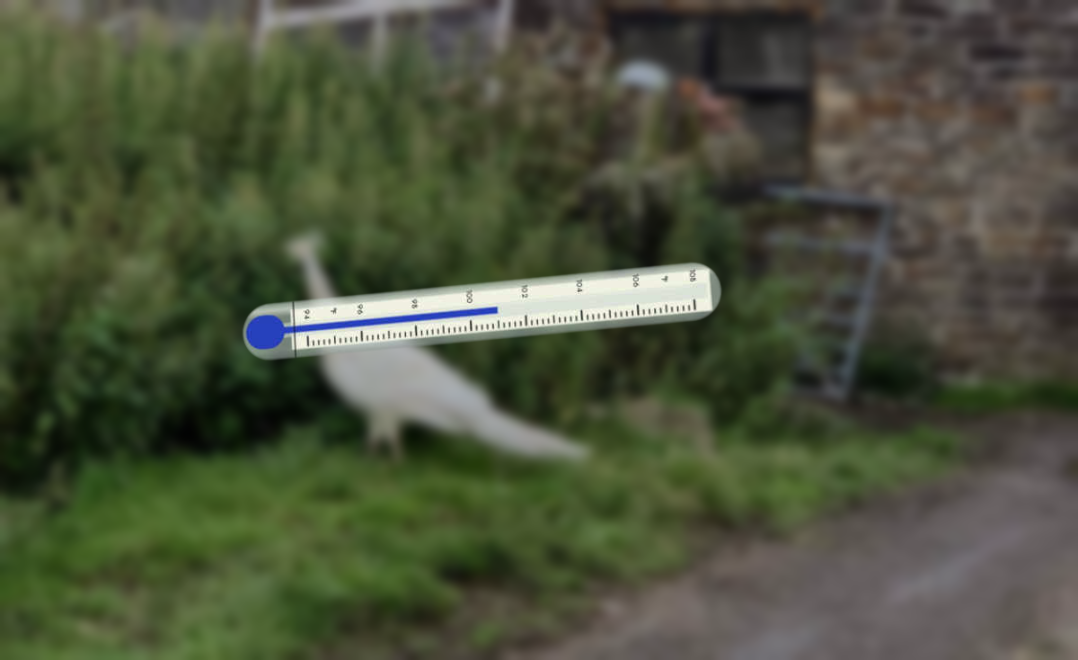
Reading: °F 101
